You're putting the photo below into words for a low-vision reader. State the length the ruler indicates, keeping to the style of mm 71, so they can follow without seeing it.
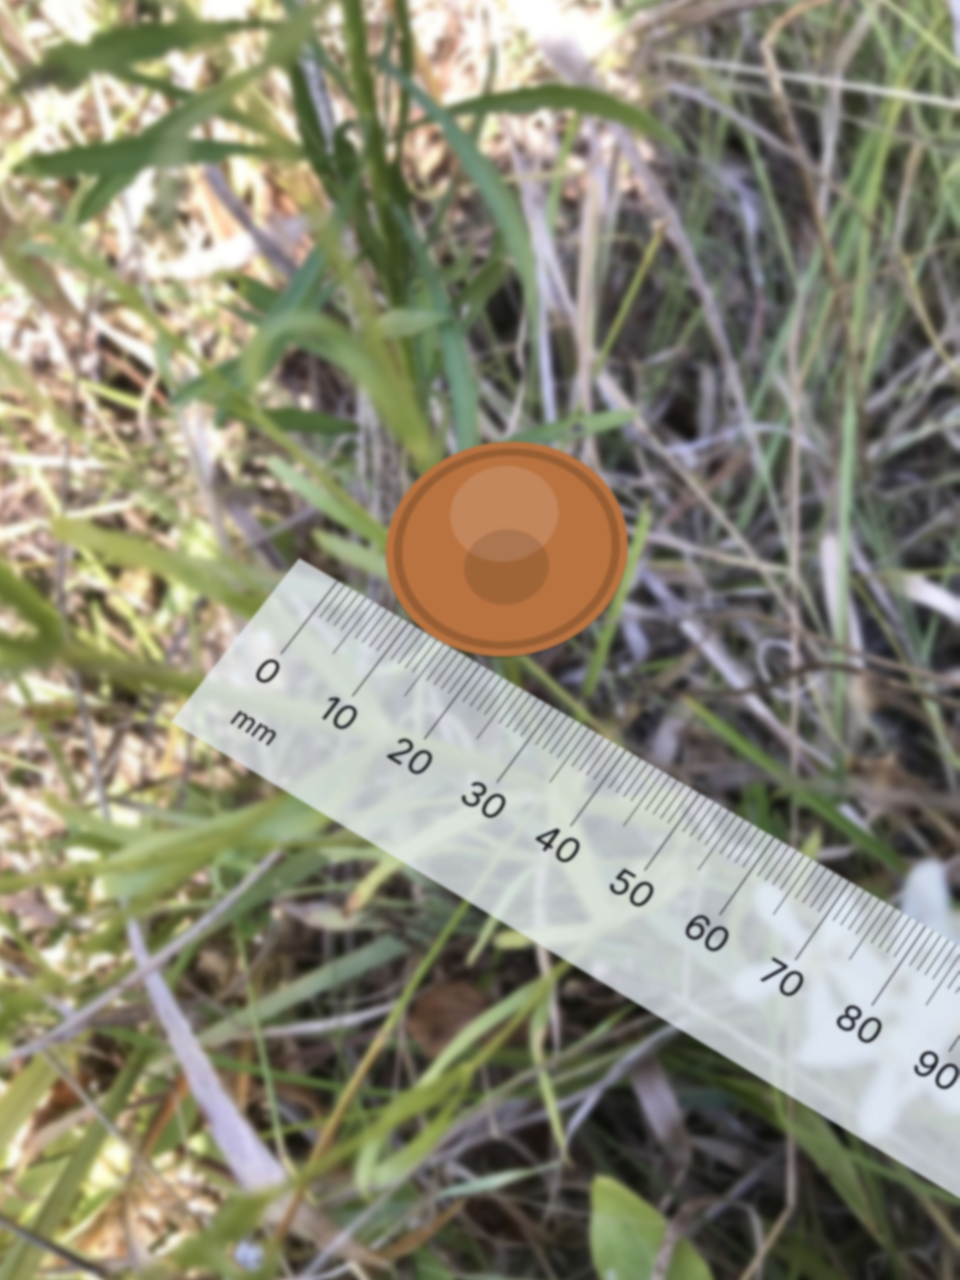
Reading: mm 28
